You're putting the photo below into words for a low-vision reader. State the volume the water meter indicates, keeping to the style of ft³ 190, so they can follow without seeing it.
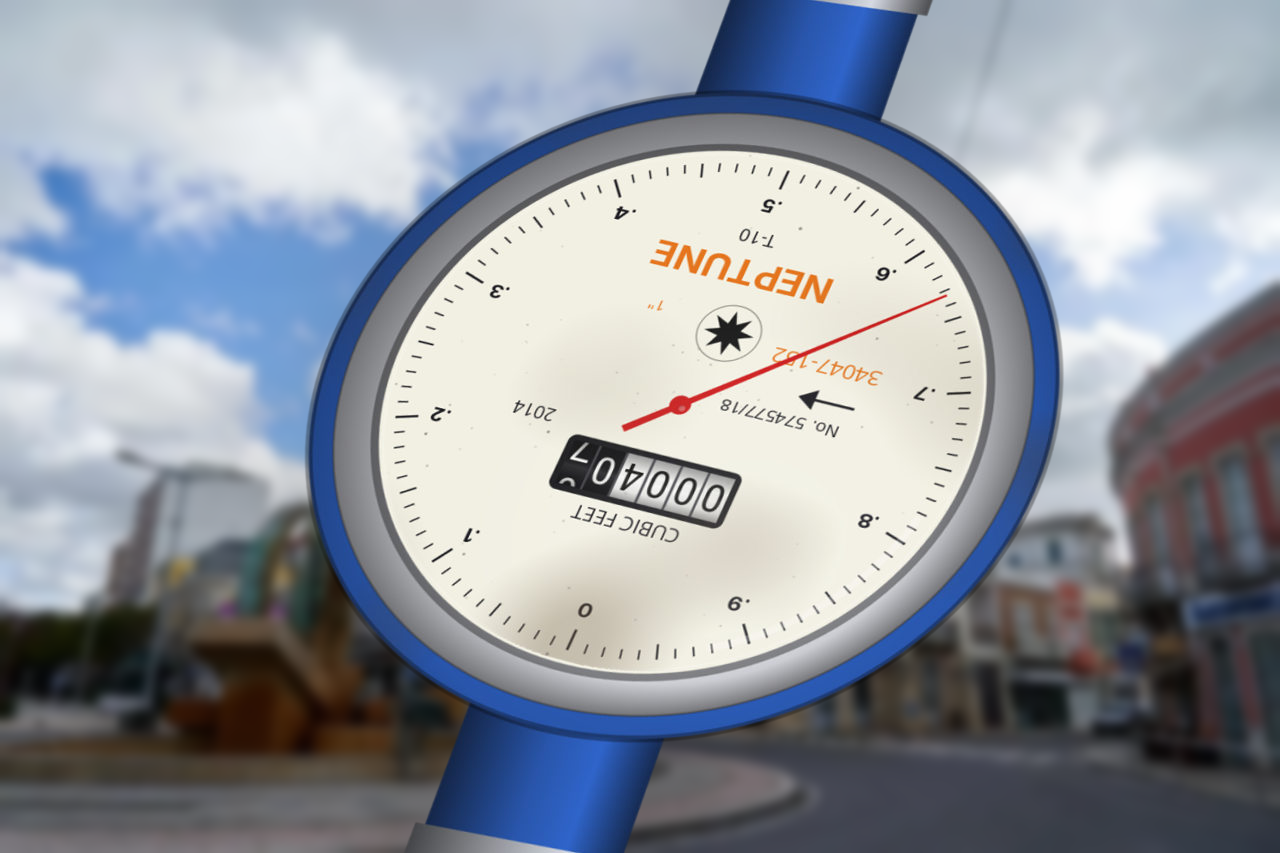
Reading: ft³ 406.63
